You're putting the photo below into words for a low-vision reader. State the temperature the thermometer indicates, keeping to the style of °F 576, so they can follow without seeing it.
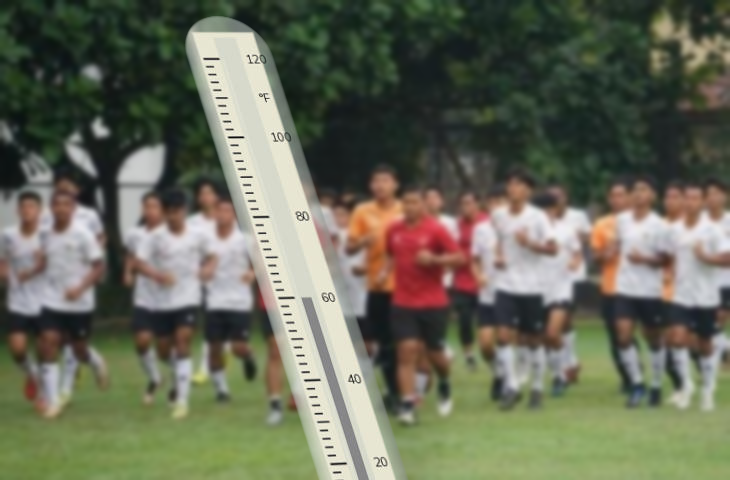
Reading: °F 60
